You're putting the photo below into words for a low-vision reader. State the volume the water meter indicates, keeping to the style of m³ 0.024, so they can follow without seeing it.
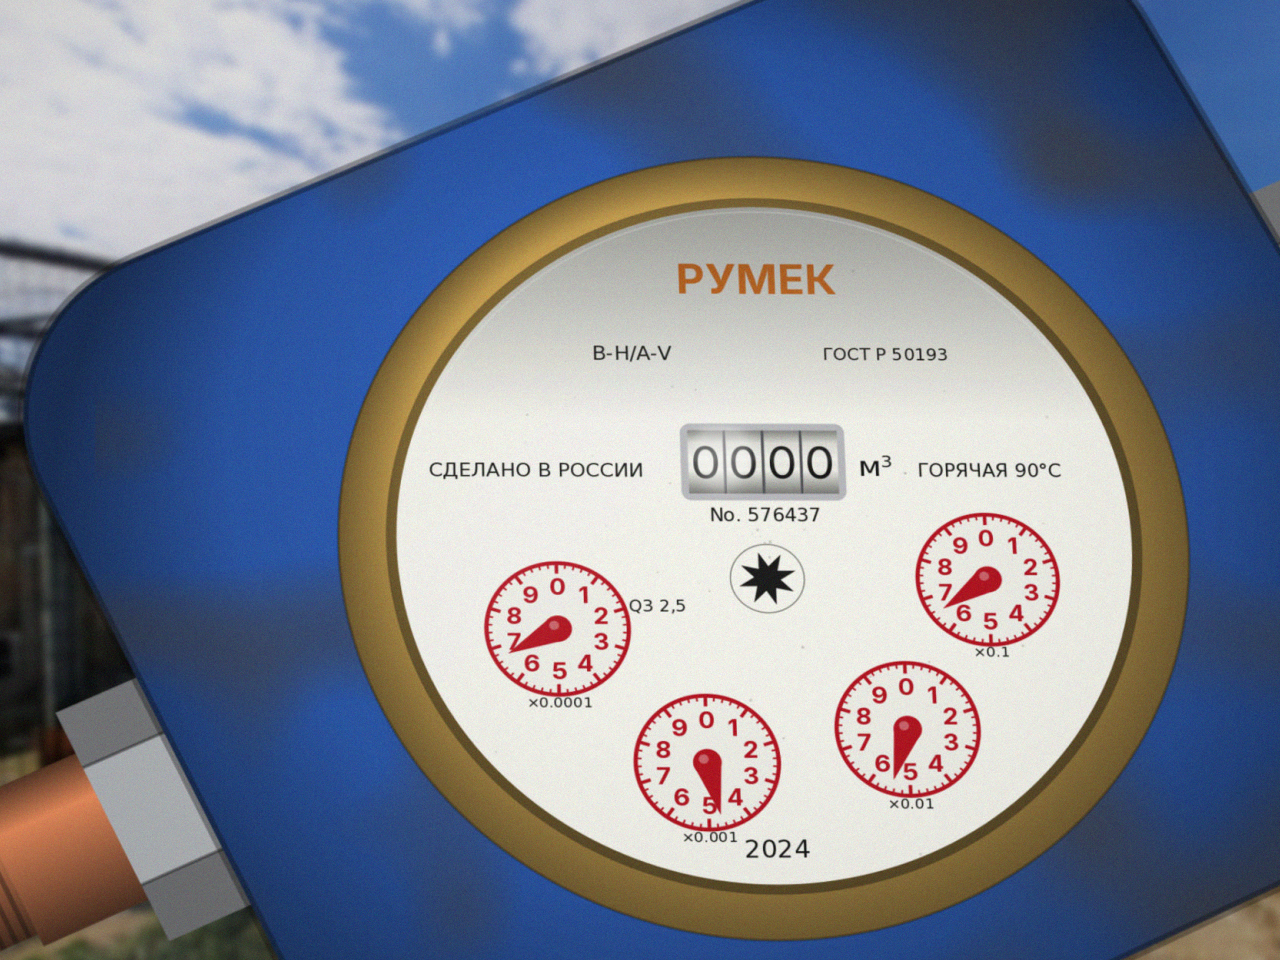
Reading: m³ 0.6546
